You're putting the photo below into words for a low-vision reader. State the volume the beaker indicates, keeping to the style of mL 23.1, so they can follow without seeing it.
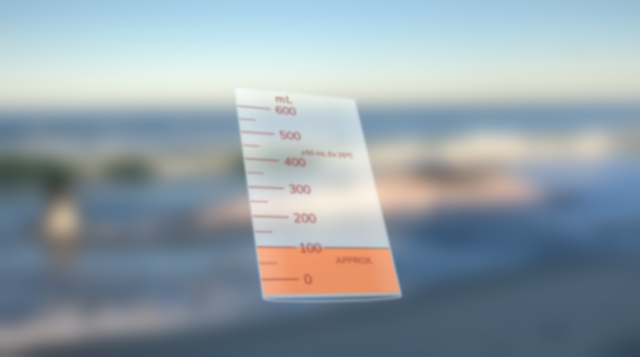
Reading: mL 100
